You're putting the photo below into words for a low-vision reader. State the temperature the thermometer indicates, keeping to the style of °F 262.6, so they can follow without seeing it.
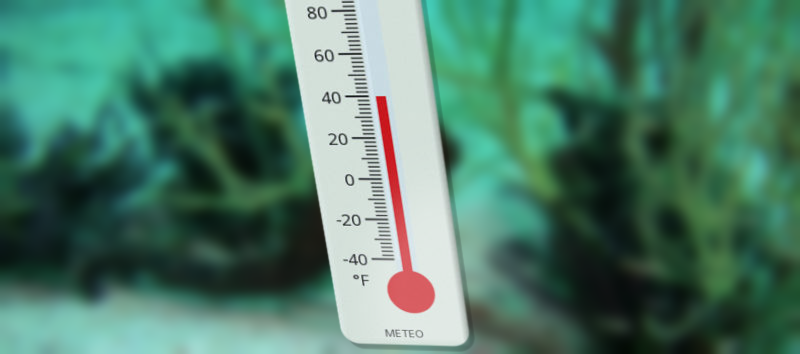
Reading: °F 40
